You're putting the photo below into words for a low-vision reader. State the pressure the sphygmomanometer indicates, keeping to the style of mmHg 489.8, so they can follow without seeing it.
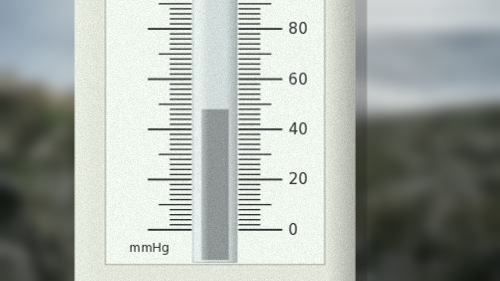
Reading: mmHg 48
